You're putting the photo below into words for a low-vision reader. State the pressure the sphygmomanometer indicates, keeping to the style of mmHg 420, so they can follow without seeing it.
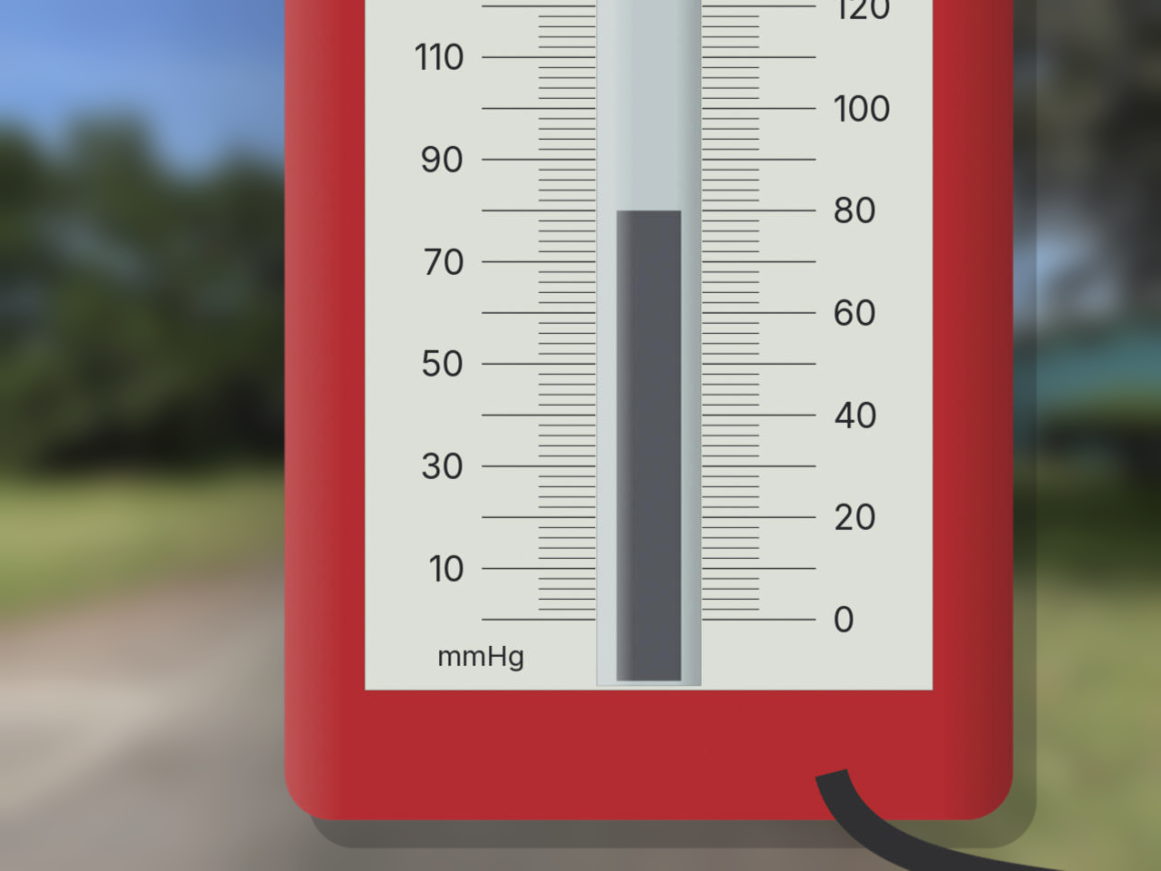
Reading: mmHg 80
